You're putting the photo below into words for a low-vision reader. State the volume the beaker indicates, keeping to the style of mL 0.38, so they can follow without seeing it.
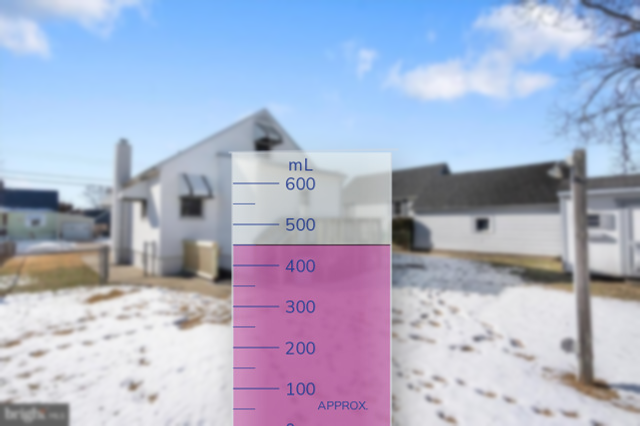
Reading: mL 450
